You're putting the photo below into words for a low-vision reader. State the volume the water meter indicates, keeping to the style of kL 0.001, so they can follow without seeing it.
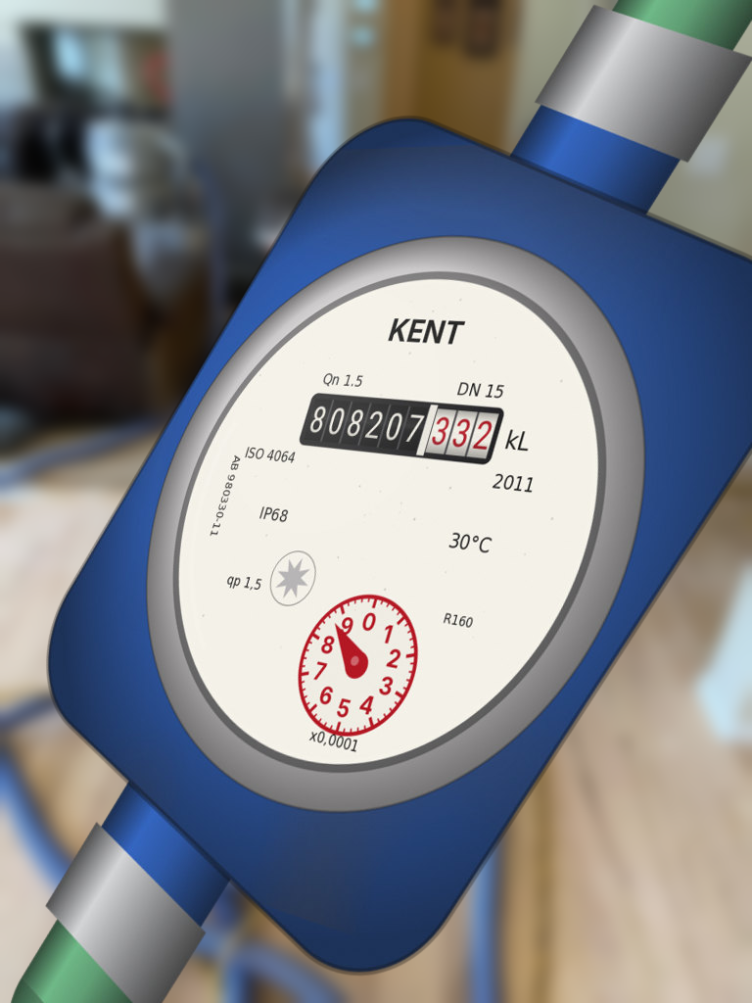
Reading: kL 808207.3328
